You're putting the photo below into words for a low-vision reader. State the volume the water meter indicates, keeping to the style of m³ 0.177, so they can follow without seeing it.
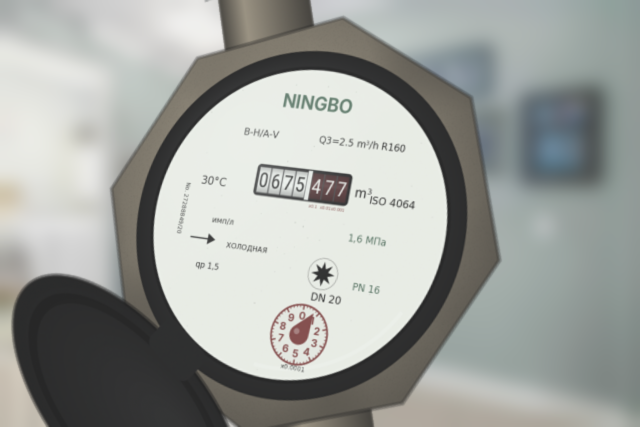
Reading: m³ 675.4770
